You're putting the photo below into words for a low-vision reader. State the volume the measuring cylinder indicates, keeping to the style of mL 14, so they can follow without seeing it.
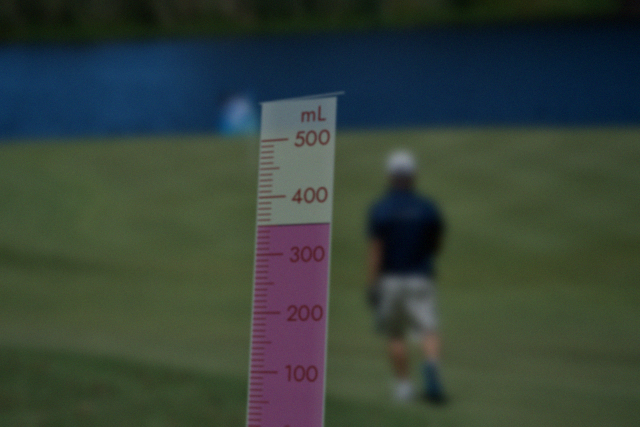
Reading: mL 350
